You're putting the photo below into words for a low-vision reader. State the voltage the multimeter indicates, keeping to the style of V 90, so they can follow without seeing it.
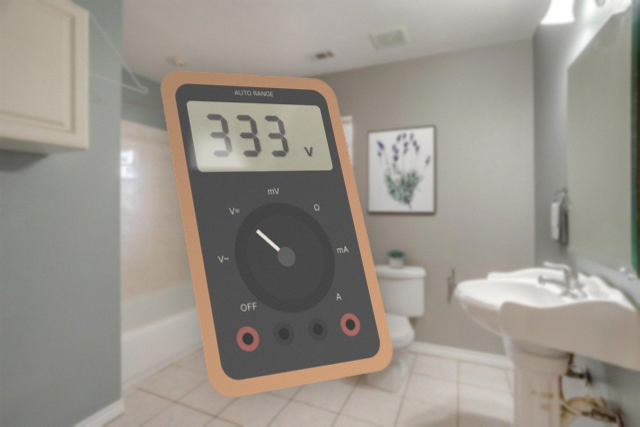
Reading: V 333
